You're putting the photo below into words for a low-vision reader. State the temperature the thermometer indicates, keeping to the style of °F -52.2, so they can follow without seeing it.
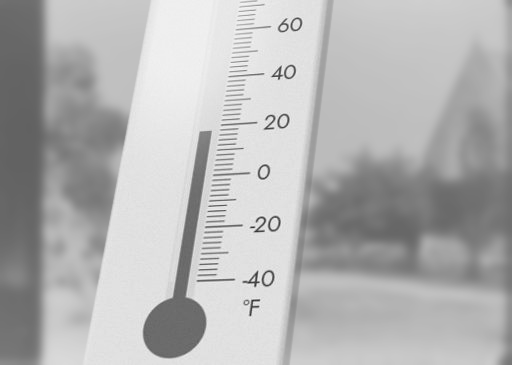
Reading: °F 18
